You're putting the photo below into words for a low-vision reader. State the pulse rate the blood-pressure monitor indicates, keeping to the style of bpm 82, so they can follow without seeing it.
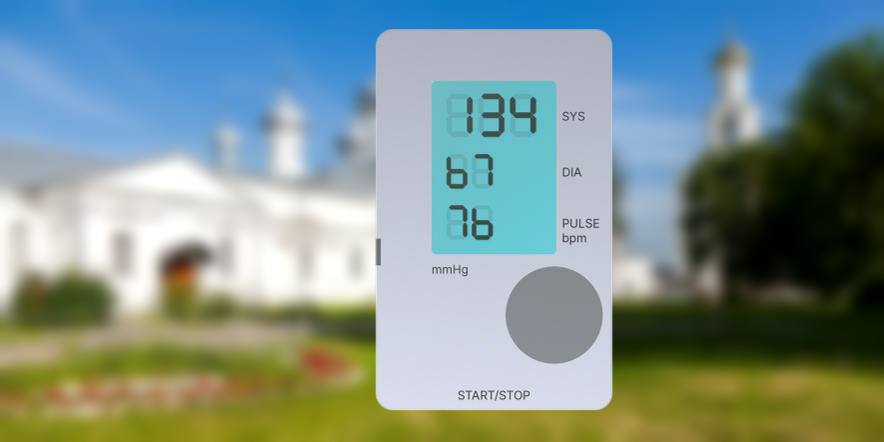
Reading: bpm 76
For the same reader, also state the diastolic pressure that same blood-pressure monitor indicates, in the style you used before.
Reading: mmHg 67
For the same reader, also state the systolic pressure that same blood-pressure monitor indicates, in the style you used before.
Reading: mmHg 134
